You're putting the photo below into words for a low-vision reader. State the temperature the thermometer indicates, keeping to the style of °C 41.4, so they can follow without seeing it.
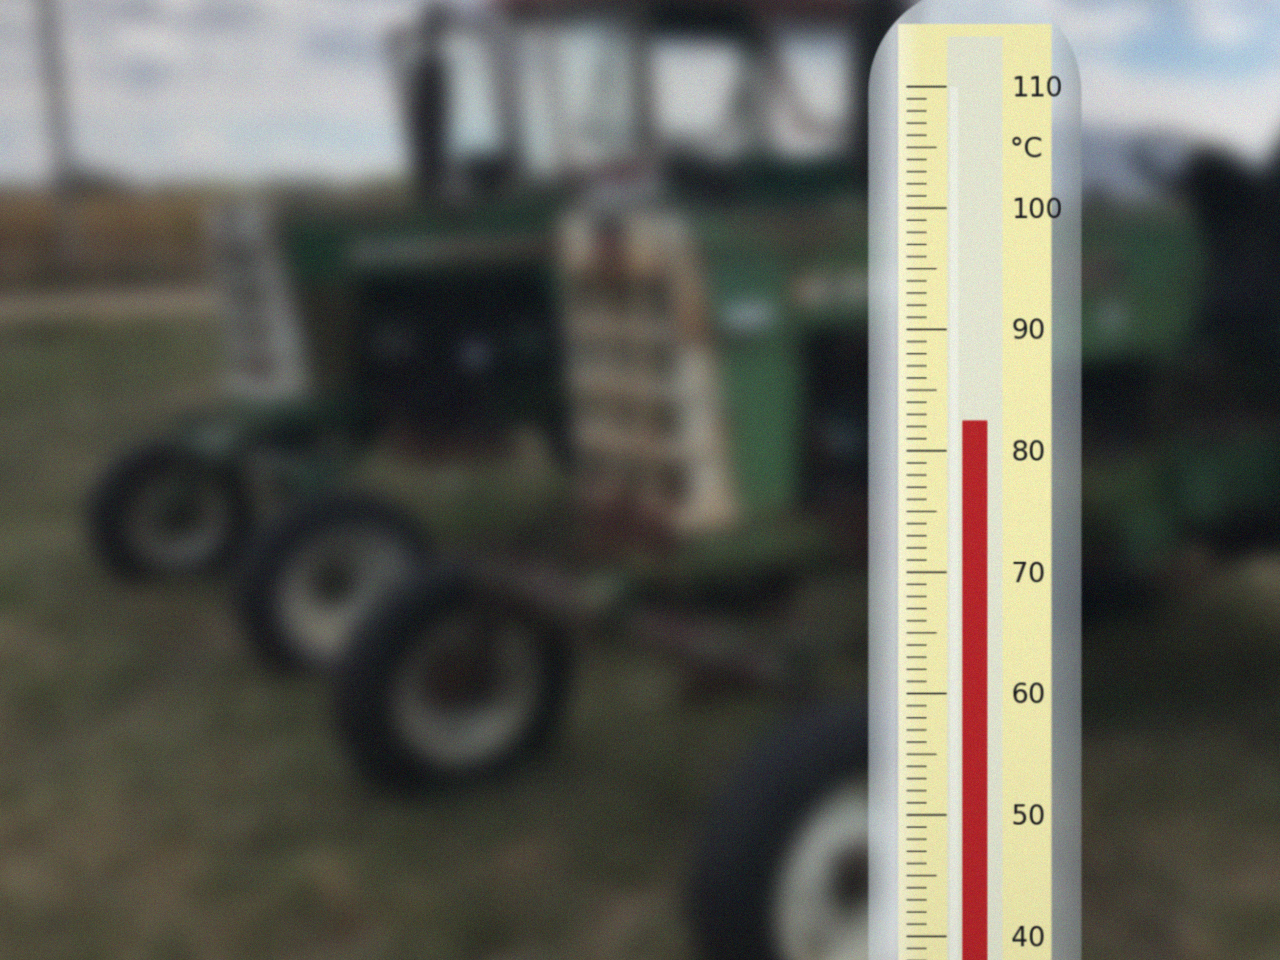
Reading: °C 82.5
